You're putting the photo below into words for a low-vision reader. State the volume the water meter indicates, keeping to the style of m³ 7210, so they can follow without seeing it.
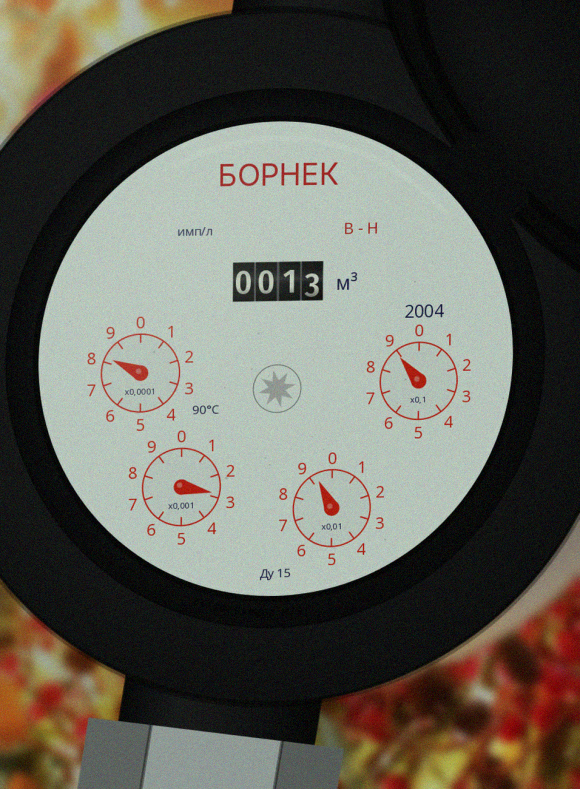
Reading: m³ 12.8928
